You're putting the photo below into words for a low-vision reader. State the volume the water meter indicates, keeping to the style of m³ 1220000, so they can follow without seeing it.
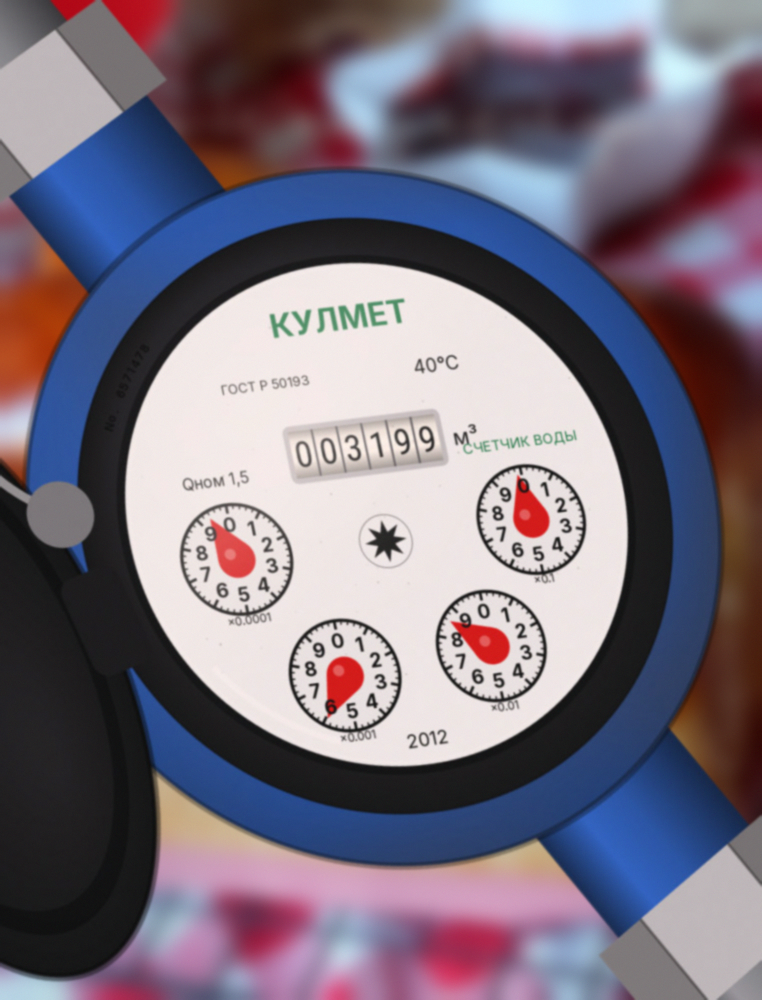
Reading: m³ 3198.9859
